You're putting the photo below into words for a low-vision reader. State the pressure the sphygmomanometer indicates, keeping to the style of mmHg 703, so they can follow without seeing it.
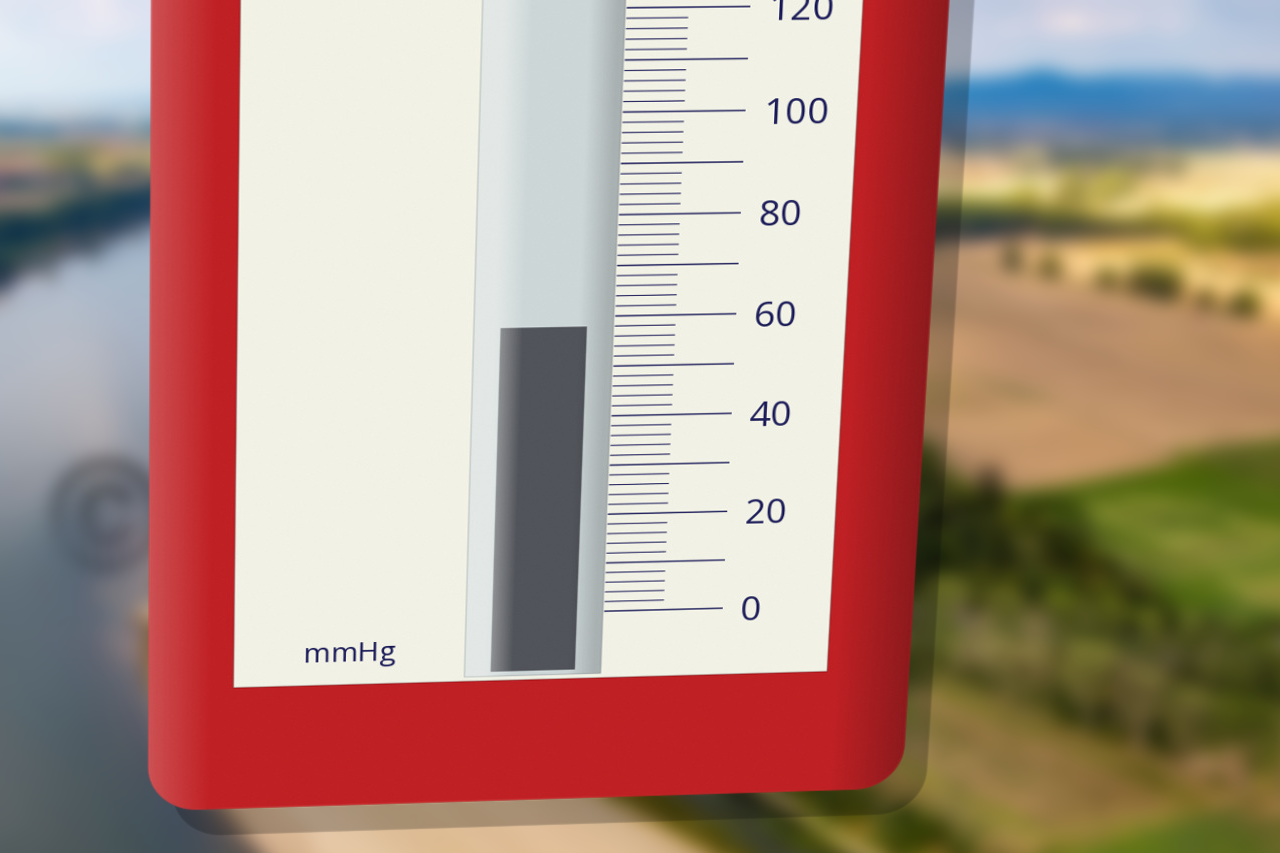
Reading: mmHg 58
